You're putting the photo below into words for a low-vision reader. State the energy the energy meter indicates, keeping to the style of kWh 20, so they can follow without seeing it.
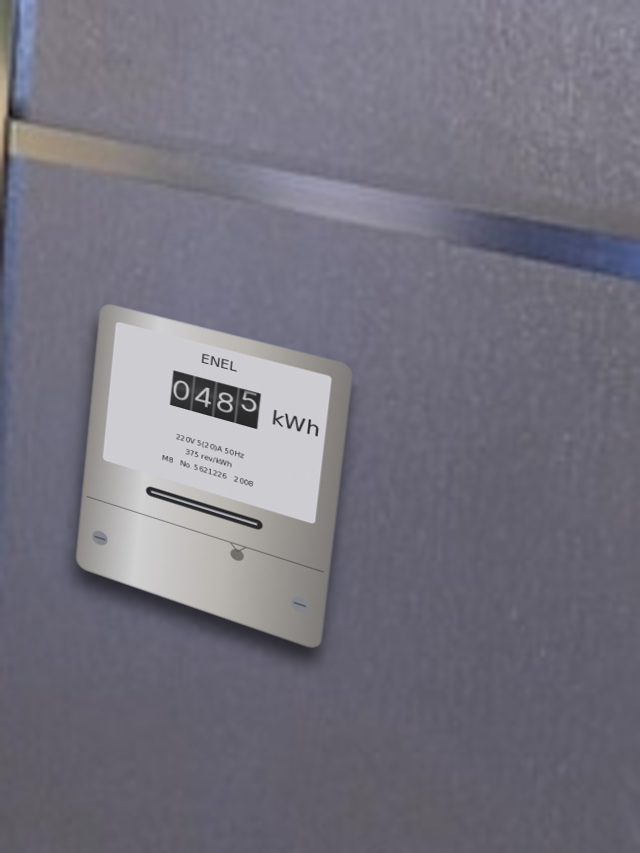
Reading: kWh 485
